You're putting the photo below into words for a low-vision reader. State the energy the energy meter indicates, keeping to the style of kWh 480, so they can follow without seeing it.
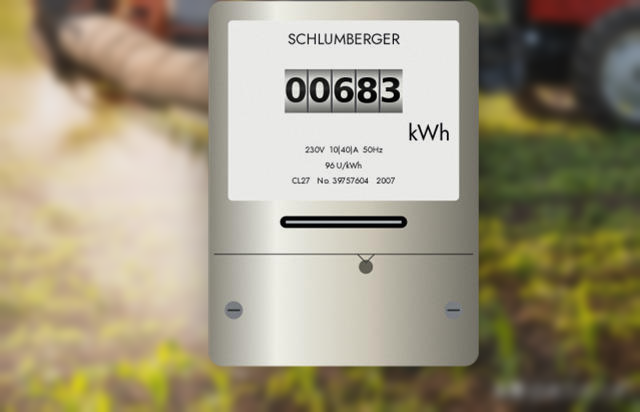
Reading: kWh 683
